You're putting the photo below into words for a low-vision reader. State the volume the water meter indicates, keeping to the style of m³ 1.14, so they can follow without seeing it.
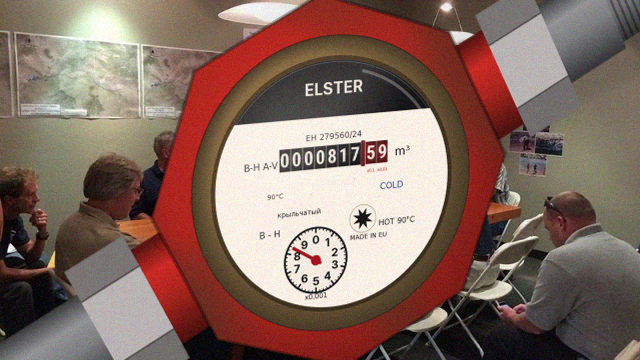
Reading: m³ 817.598
